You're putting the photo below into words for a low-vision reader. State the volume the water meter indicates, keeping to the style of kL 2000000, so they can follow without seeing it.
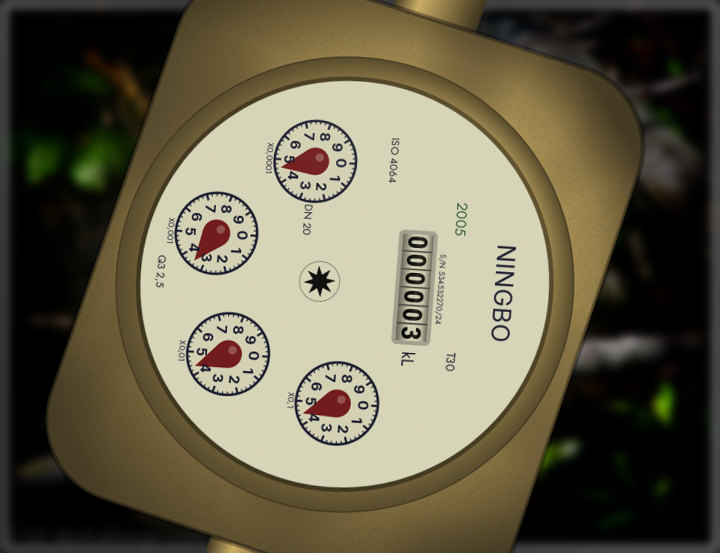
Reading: kL 3.4434
